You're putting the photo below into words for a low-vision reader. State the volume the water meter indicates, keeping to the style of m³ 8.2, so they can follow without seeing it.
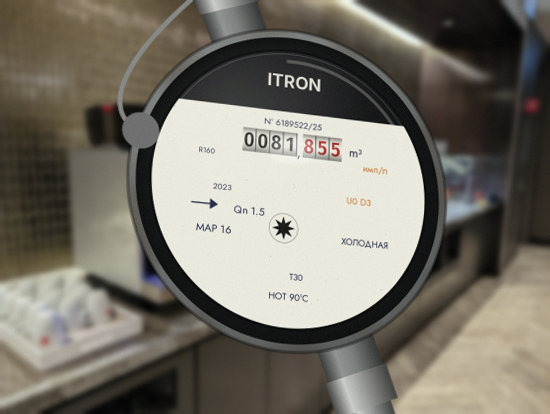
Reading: m³ 81.855
